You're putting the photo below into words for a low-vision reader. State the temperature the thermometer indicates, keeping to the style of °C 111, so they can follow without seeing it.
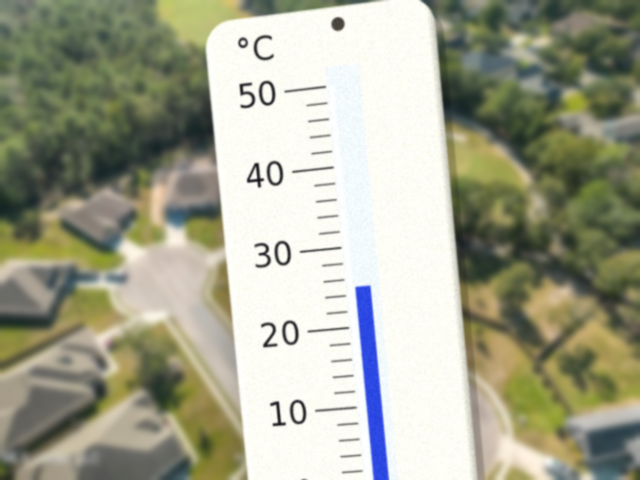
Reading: °C 25
